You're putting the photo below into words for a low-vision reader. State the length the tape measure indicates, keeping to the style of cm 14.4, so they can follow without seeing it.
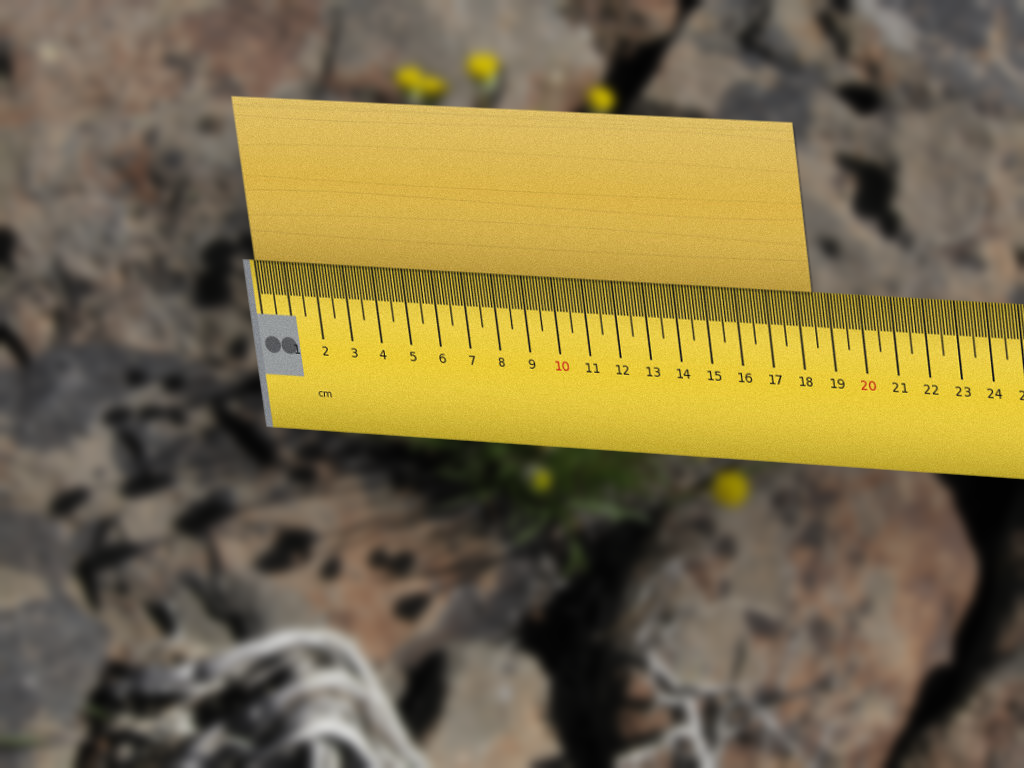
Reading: cm 18.5
